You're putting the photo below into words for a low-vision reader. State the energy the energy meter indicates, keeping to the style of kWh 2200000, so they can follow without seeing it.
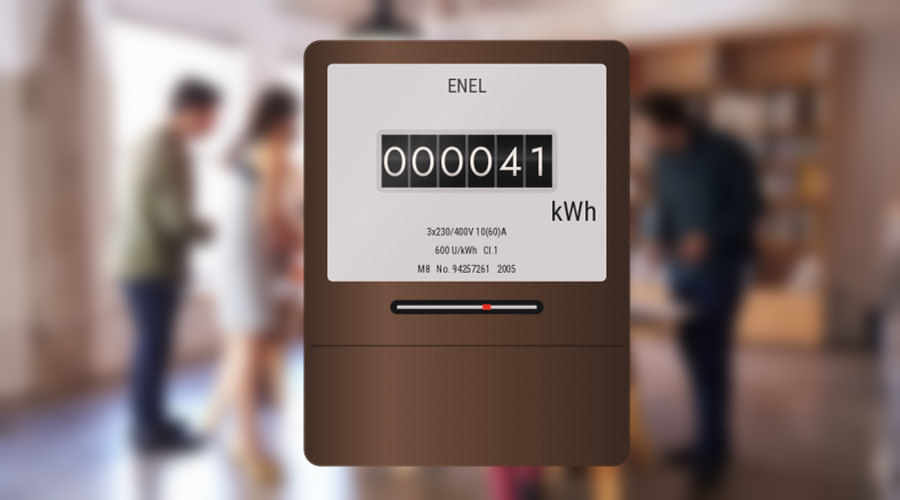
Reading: kWh 41
